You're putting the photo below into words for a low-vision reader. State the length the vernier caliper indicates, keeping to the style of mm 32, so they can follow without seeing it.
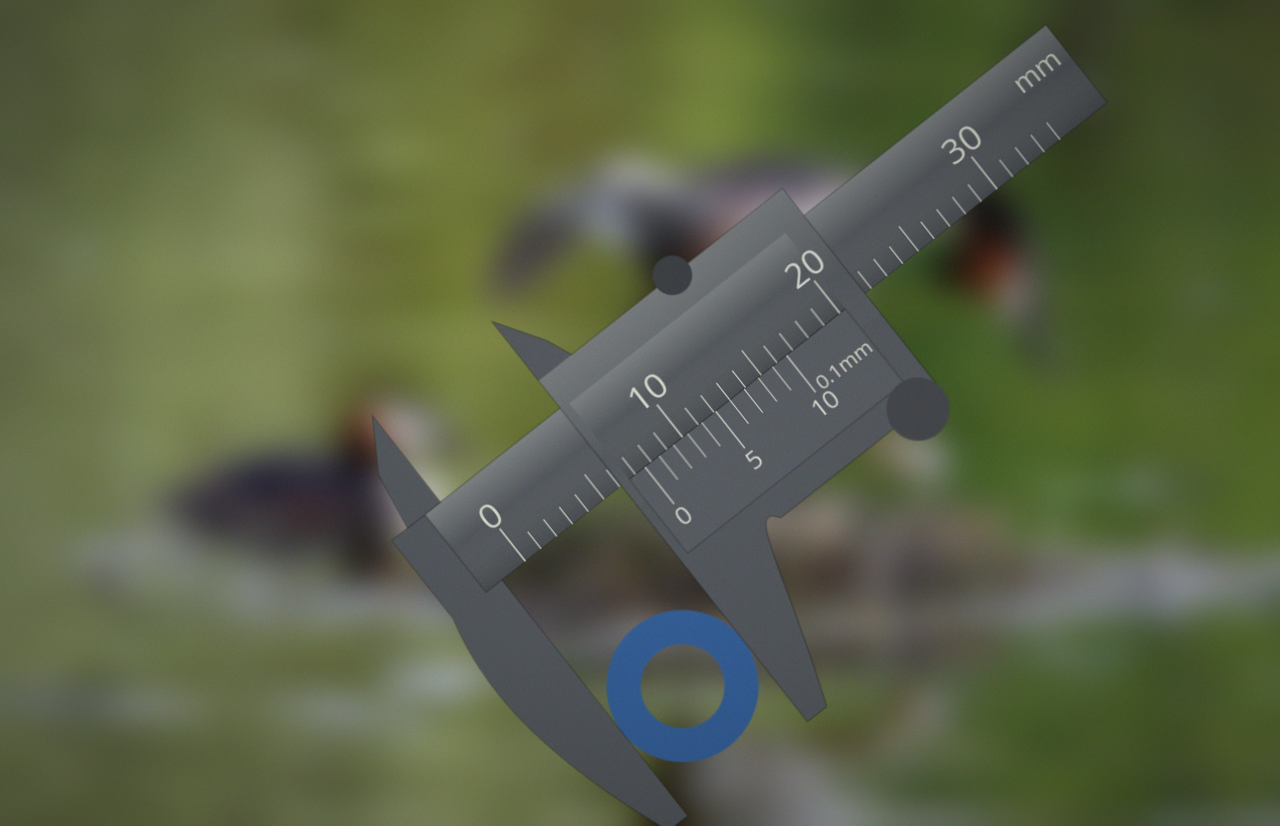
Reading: mm 7.6
